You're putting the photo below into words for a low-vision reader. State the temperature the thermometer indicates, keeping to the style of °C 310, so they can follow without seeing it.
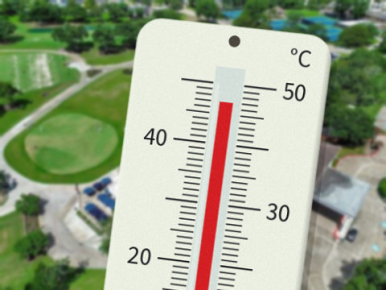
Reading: °C 47
